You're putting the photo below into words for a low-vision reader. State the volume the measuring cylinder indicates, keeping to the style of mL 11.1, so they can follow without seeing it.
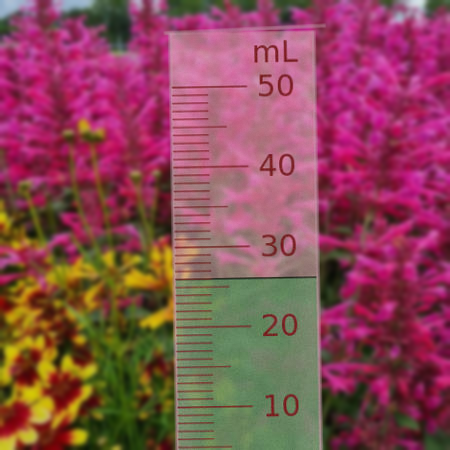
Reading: mL 26
